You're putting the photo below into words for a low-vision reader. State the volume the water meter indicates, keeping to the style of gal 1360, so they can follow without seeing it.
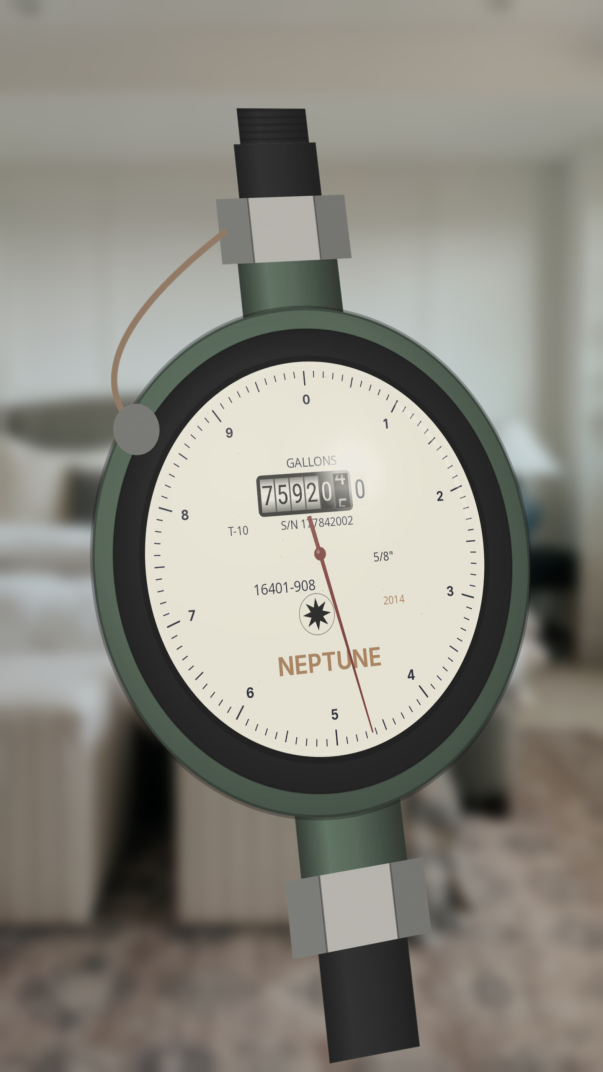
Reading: gal 7592044.6
